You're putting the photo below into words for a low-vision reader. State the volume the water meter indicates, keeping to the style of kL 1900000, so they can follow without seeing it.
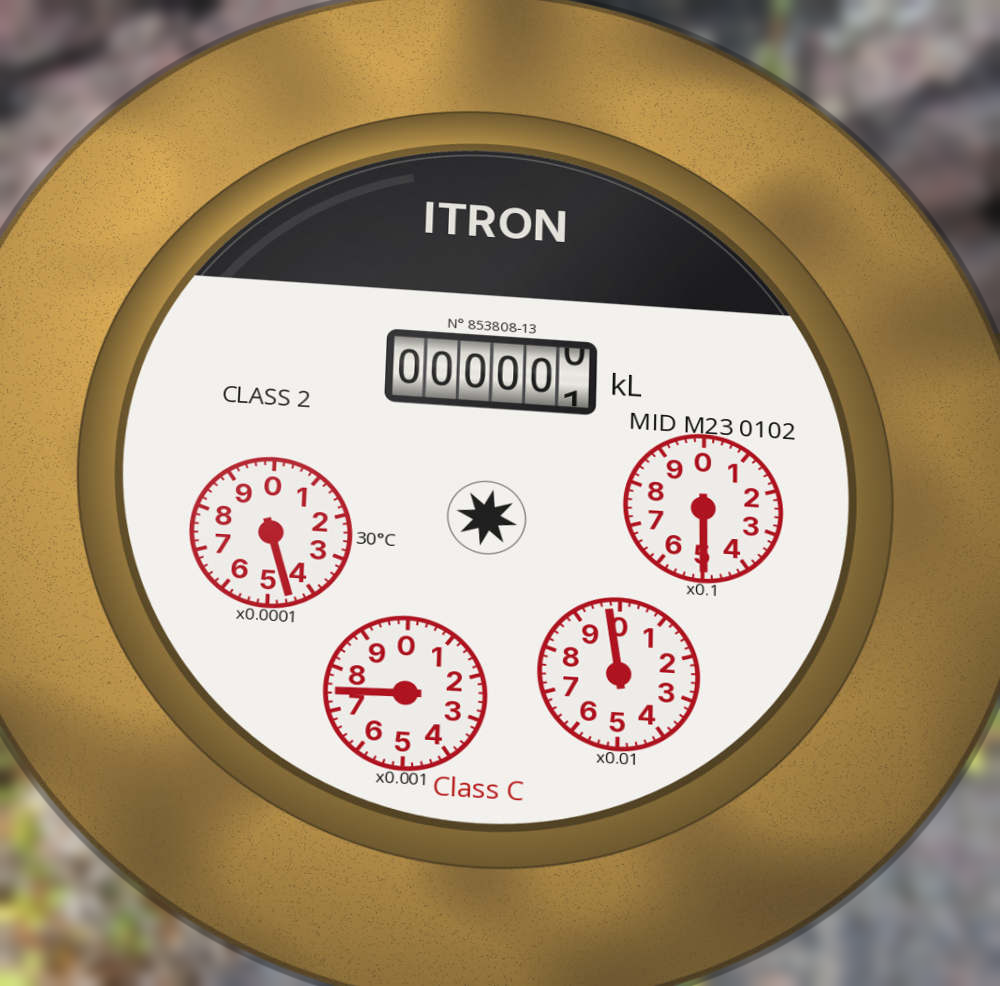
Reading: kL 0.4974
